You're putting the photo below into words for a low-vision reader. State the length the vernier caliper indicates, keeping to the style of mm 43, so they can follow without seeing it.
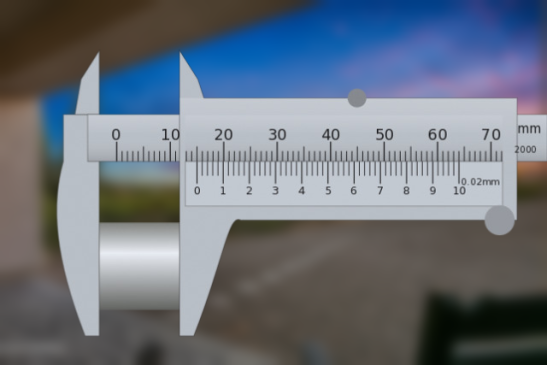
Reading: mm 15.0
